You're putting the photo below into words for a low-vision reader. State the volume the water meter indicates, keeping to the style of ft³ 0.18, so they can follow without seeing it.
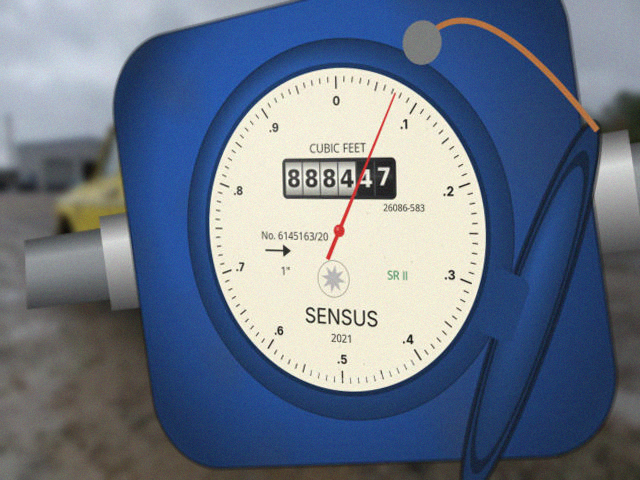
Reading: ft³ 888447.07
